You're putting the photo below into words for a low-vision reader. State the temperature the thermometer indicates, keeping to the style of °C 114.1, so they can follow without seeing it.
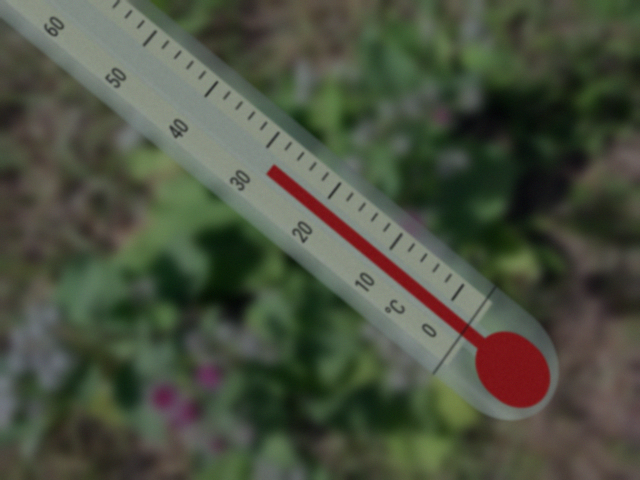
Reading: °C 28
